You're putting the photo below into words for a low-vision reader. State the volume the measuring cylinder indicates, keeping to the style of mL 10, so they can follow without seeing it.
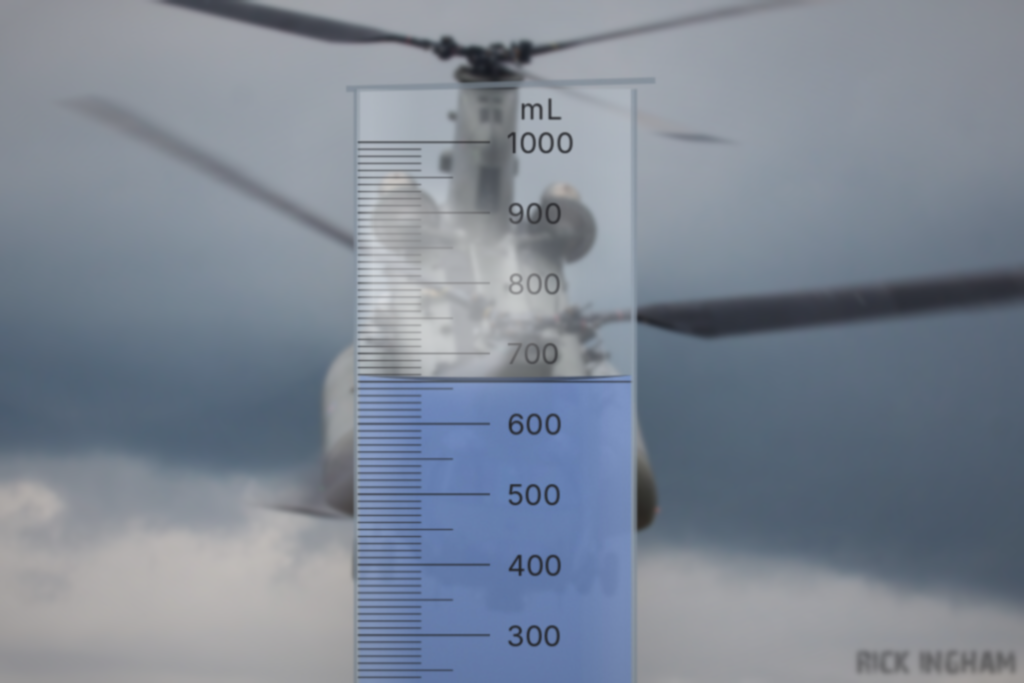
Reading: mL 660
